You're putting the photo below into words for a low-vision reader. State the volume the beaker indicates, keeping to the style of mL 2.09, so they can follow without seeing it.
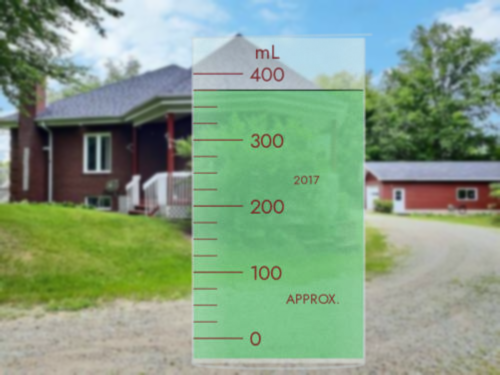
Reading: mL 375
